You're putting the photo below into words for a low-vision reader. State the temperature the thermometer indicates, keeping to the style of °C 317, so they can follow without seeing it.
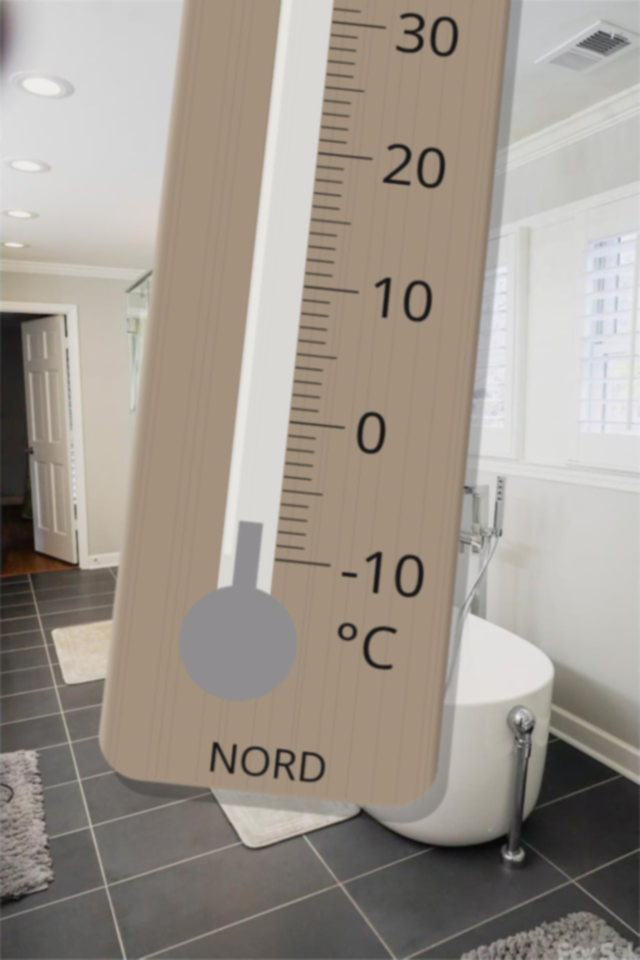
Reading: °C -7.5
